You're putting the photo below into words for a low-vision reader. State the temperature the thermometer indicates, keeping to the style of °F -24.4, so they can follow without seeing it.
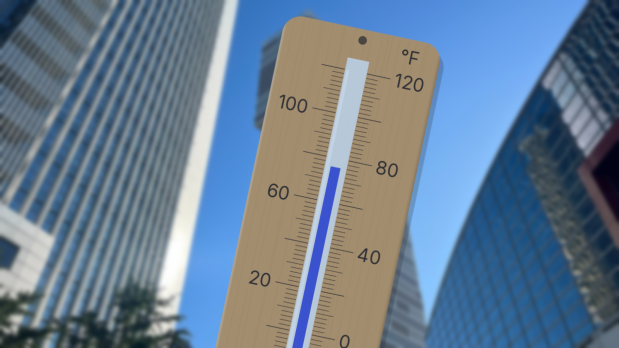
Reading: °F 76
